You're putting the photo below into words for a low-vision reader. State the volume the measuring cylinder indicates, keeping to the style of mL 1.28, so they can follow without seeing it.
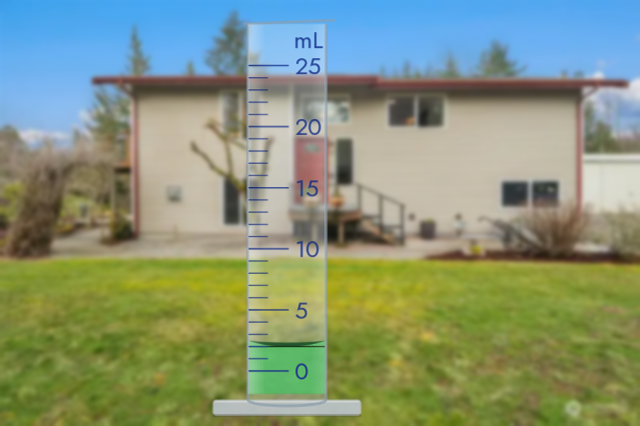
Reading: mL 2
